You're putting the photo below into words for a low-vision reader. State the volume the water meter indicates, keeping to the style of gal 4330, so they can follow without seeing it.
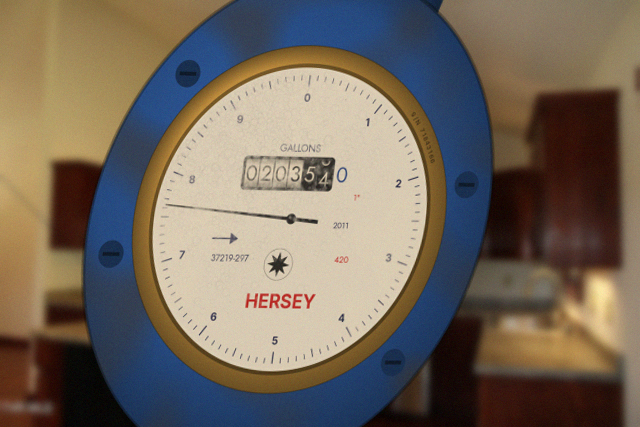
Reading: gal 203537.6
